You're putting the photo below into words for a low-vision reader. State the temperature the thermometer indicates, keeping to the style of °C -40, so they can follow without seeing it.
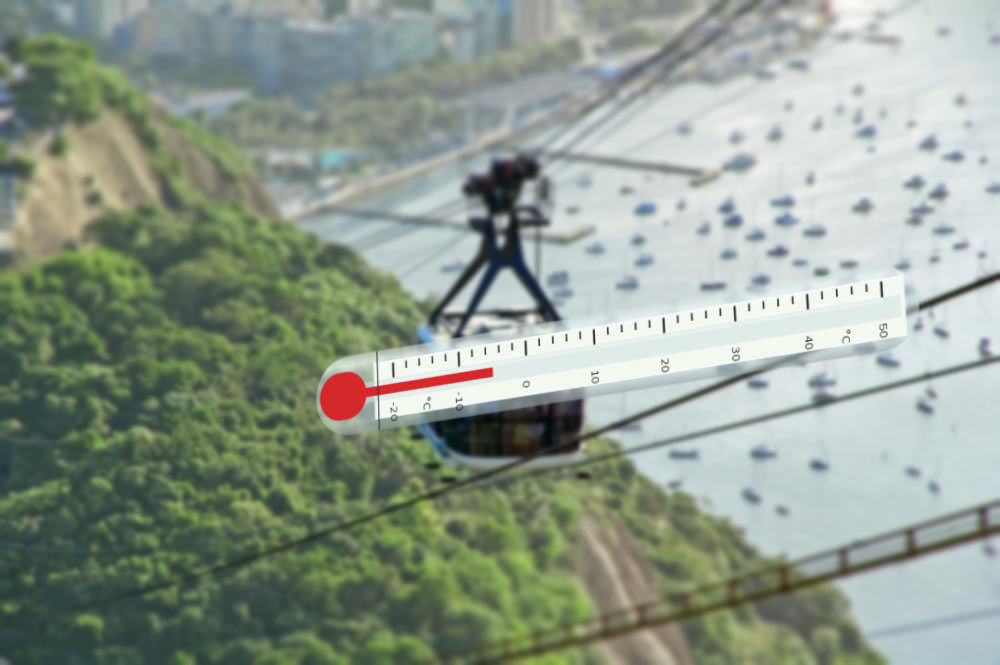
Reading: °C -5
